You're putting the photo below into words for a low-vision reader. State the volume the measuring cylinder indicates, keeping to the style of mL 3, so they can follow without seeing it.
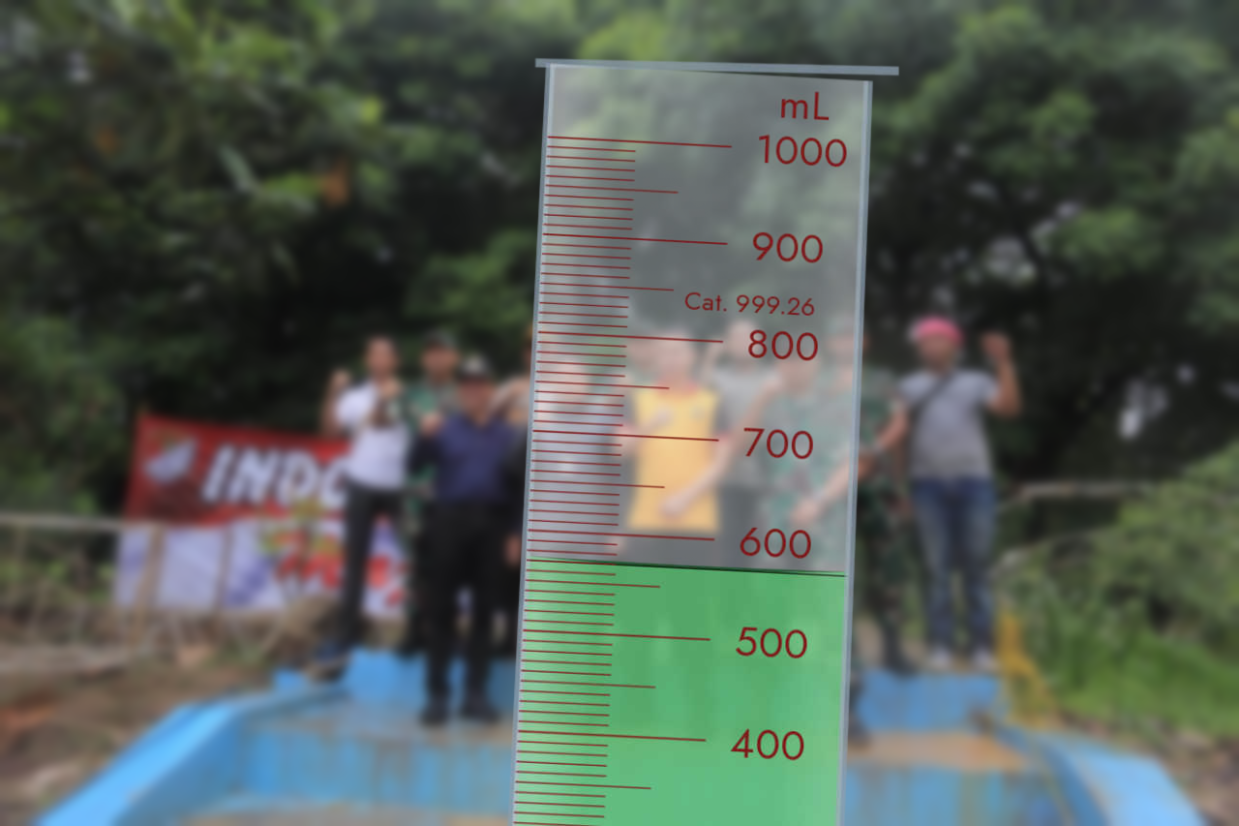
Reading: mL 570
